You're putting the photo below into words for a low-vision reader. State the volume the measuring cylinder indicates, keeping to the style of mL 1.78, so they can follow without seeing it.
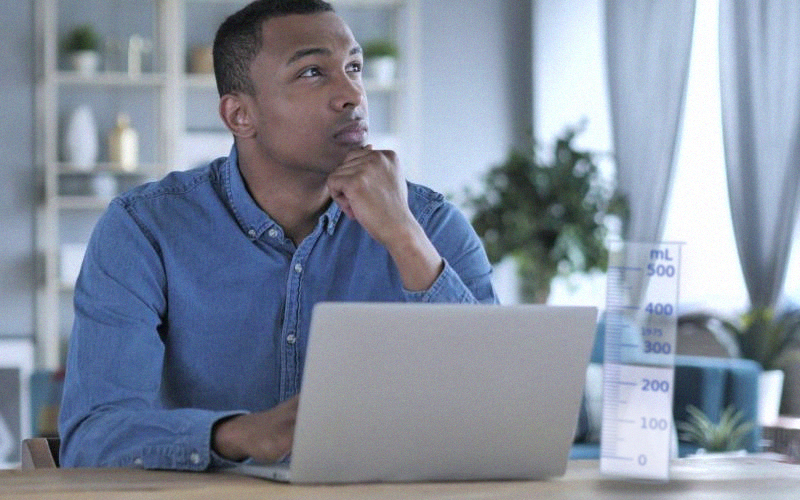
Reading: mL 250
